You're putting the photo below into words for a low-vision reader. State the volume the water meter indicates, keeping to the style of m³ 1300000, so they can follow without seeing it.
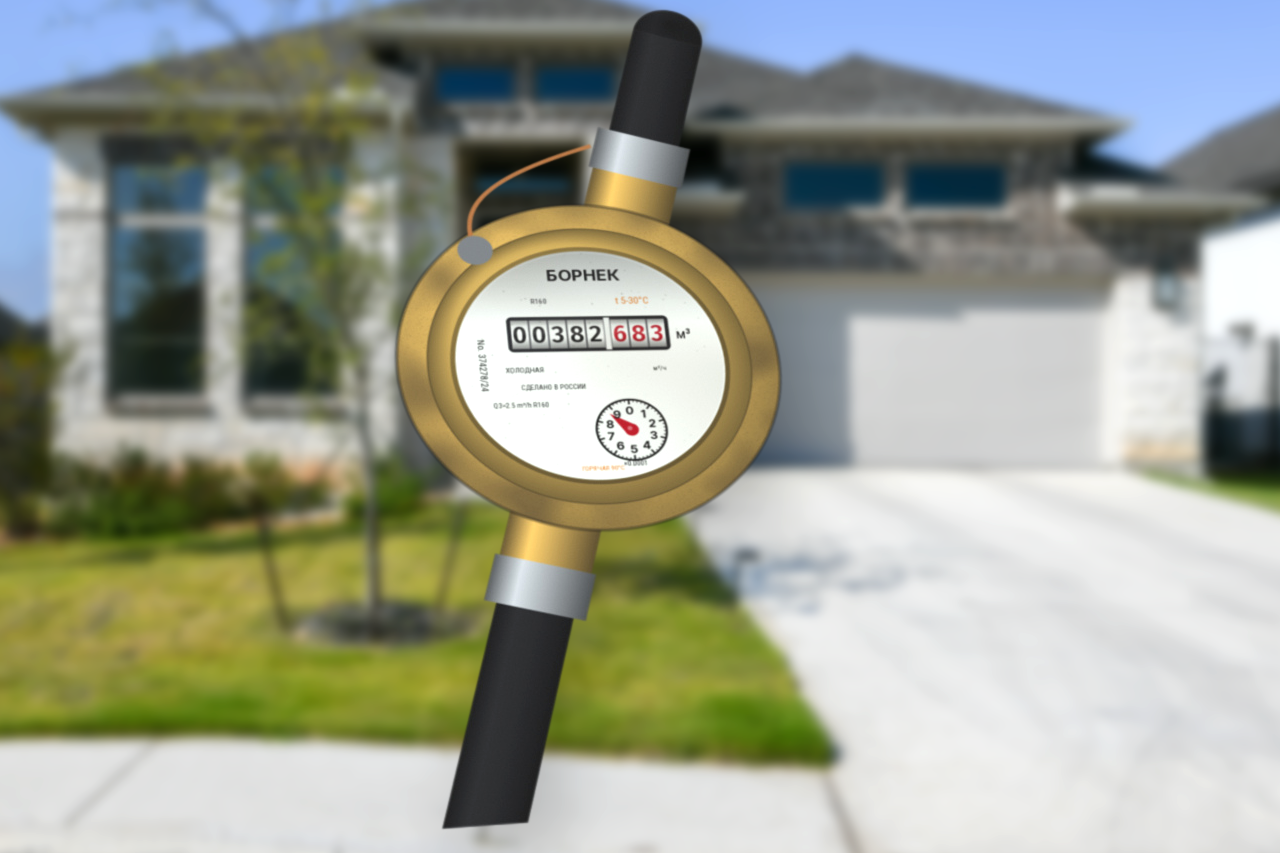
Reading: m³ 382.6838
